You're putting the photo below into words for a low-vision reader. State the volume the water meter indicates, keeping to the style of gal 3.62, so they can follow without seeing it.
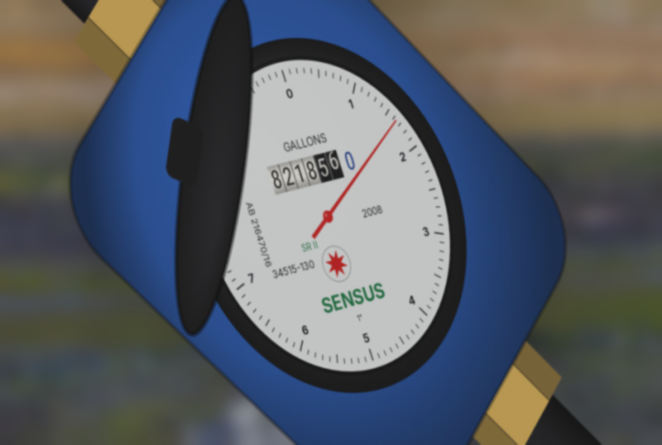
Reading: gal 8218561.6
